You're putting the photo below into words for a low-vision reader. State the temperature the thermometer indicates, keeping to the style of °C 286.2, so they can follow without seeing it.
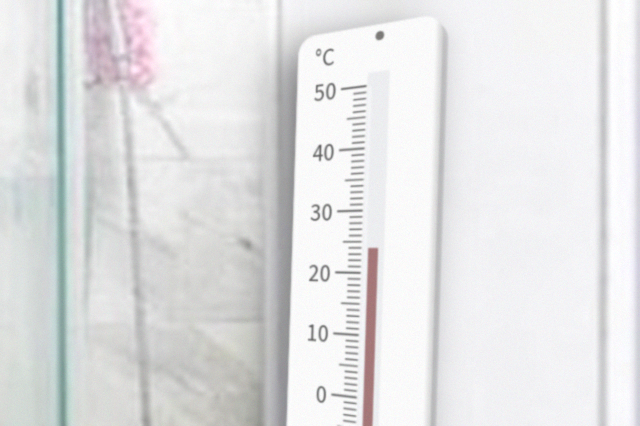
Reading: °C 24
